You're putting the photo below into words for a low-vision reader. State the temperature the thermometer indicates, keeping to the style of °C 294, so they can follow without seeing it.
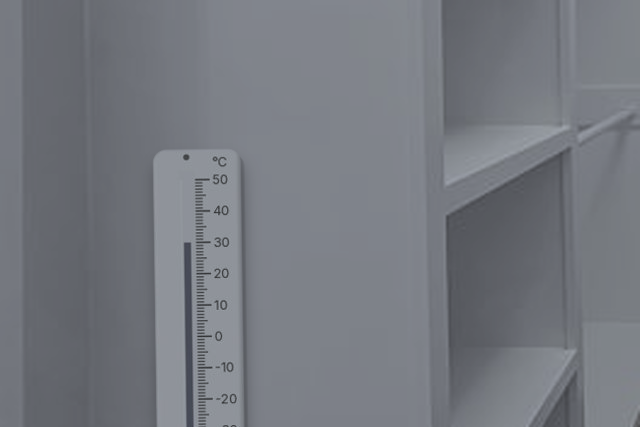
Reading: °C 30
